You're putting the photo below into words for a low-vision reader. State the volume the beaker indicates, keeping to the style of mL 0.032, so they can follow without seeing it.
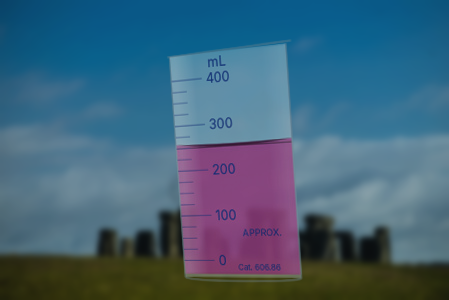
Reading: mL 250
